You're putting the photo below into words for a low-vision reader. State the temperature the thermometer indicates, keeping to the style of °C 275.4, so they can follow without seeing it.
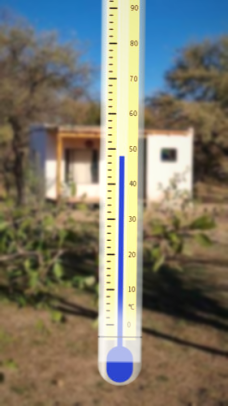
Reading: °C 48
